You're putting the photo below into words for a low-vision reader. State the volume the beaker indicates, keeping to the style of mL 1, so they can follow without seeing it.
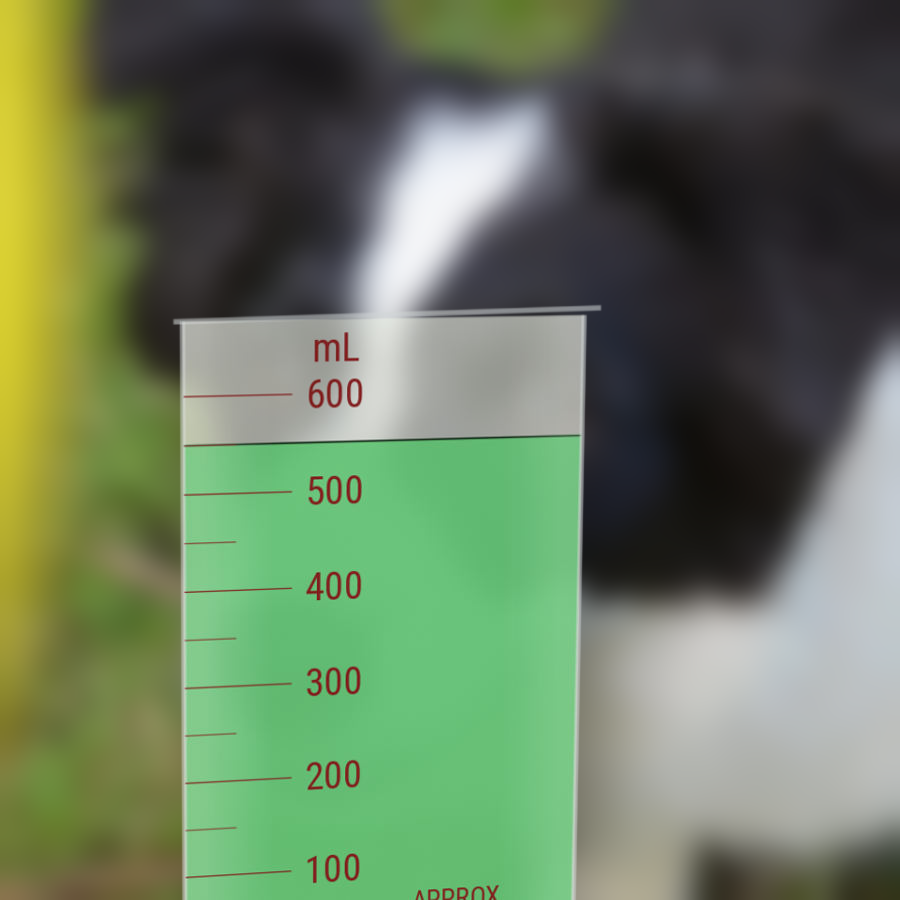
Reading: mL 550
